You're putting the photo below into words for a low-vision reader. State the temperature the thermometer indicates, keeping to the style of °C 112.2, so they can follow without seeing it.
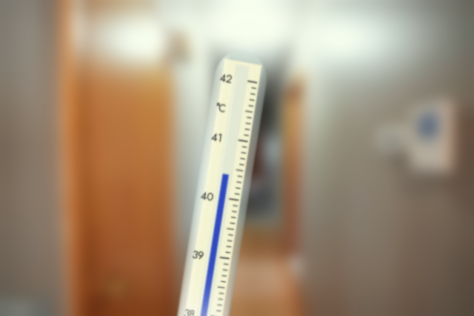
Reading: °C 40.4
